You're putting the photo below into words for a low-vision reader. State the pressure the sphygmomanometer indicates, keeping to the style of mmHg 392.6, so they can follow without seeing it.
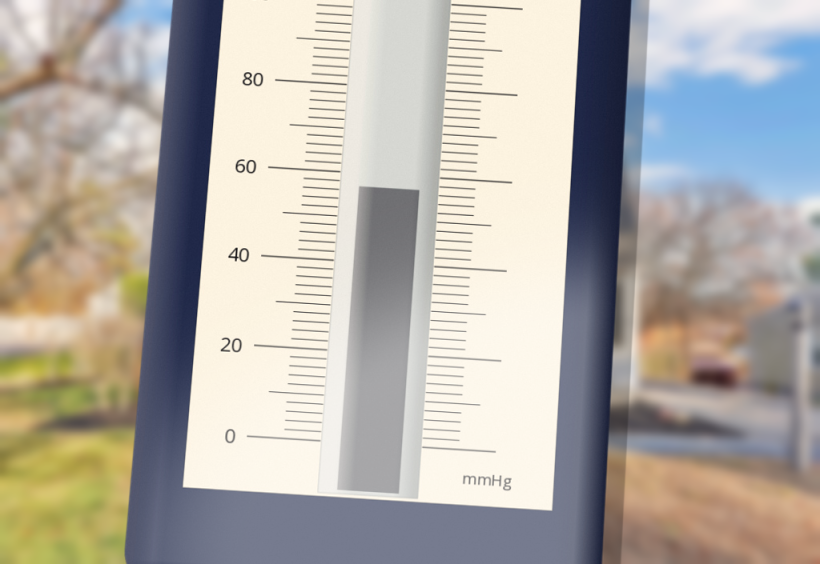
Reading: mmHg 57
